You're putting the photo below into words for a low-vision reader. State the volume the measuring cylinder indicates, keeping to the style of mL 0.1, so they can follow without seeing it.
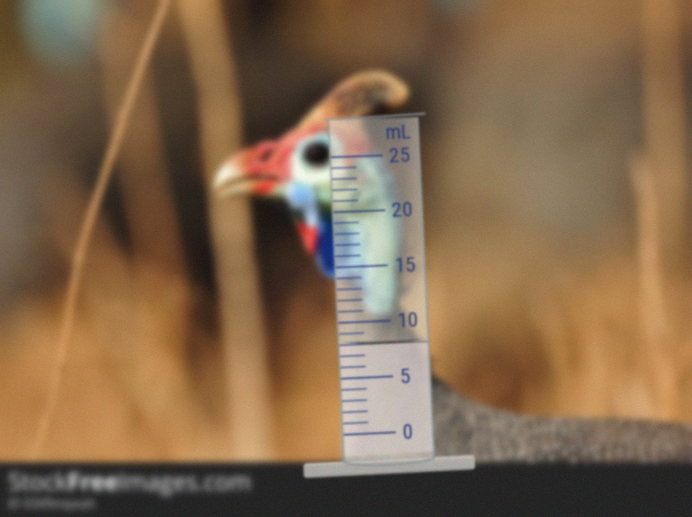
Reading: mL 8
